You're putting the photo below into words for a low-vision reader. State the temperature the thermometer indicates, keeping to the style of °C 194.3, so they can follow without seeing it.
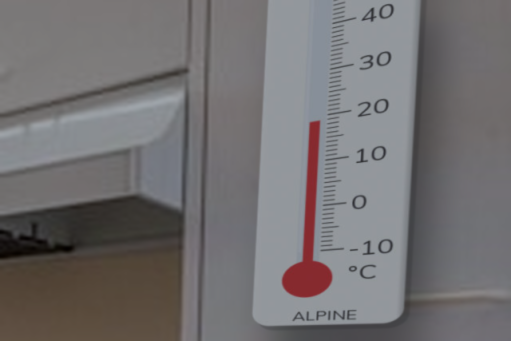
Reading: °C 19
